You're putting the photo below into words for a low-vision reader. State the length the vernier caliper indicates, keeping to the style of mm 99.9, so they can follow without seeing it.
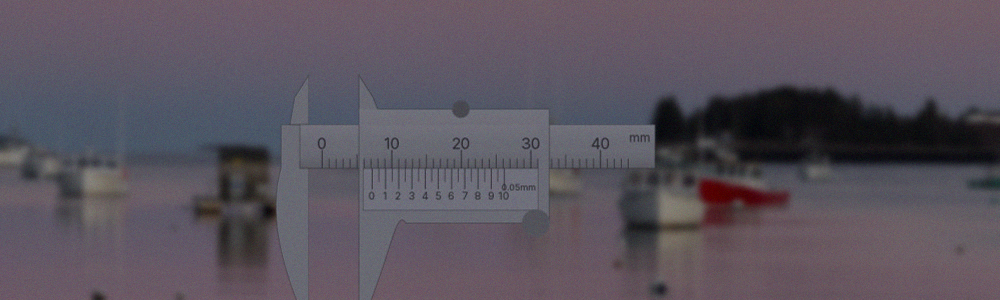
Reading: mm 7.2
